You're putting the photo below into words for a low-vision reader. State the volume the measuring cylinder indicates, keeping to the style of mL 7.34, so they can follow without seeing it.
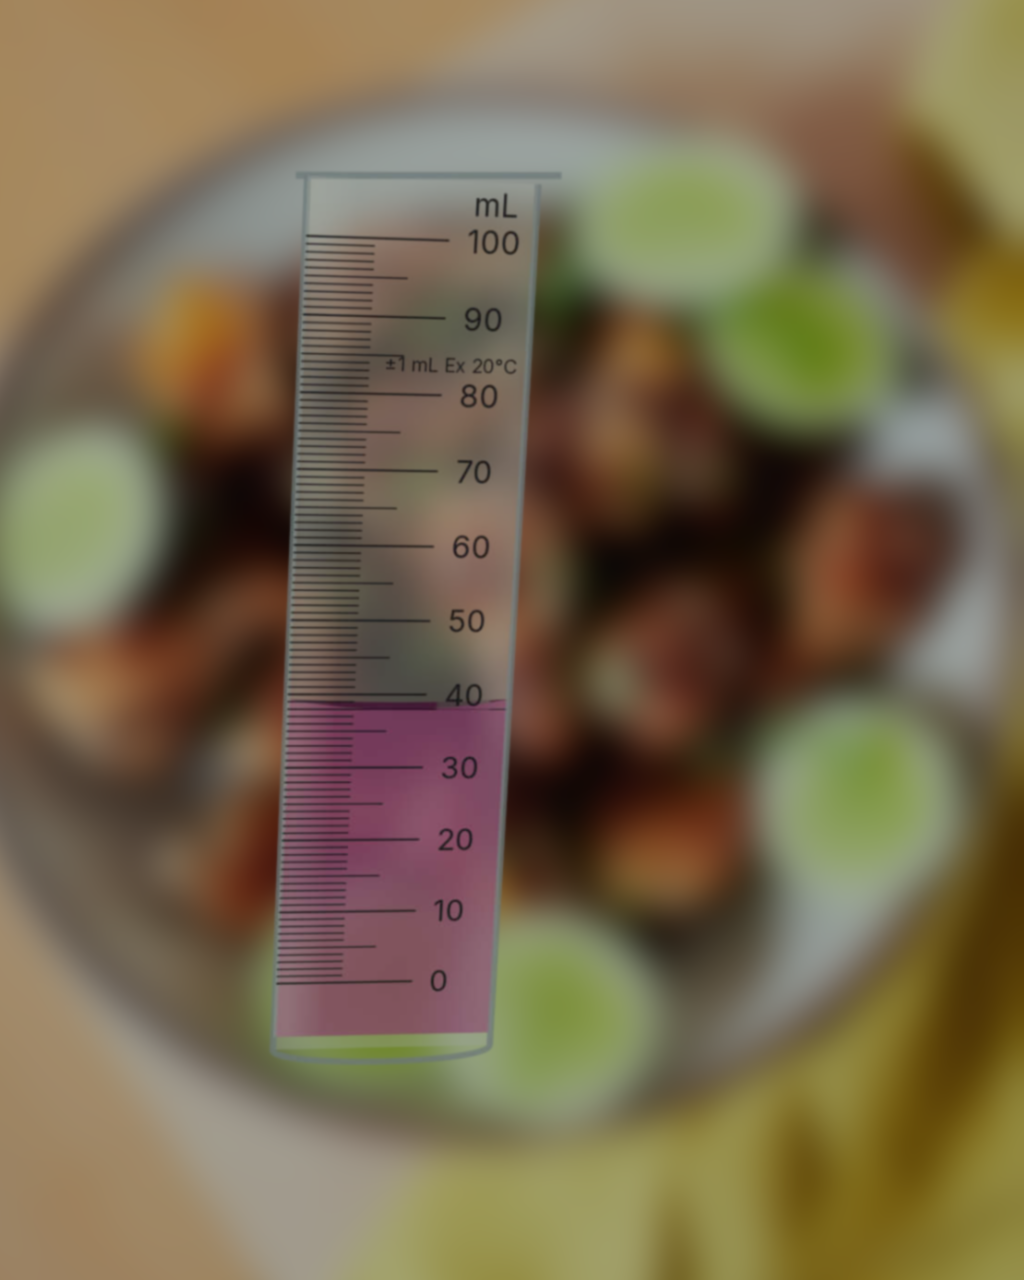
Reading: mL 38
